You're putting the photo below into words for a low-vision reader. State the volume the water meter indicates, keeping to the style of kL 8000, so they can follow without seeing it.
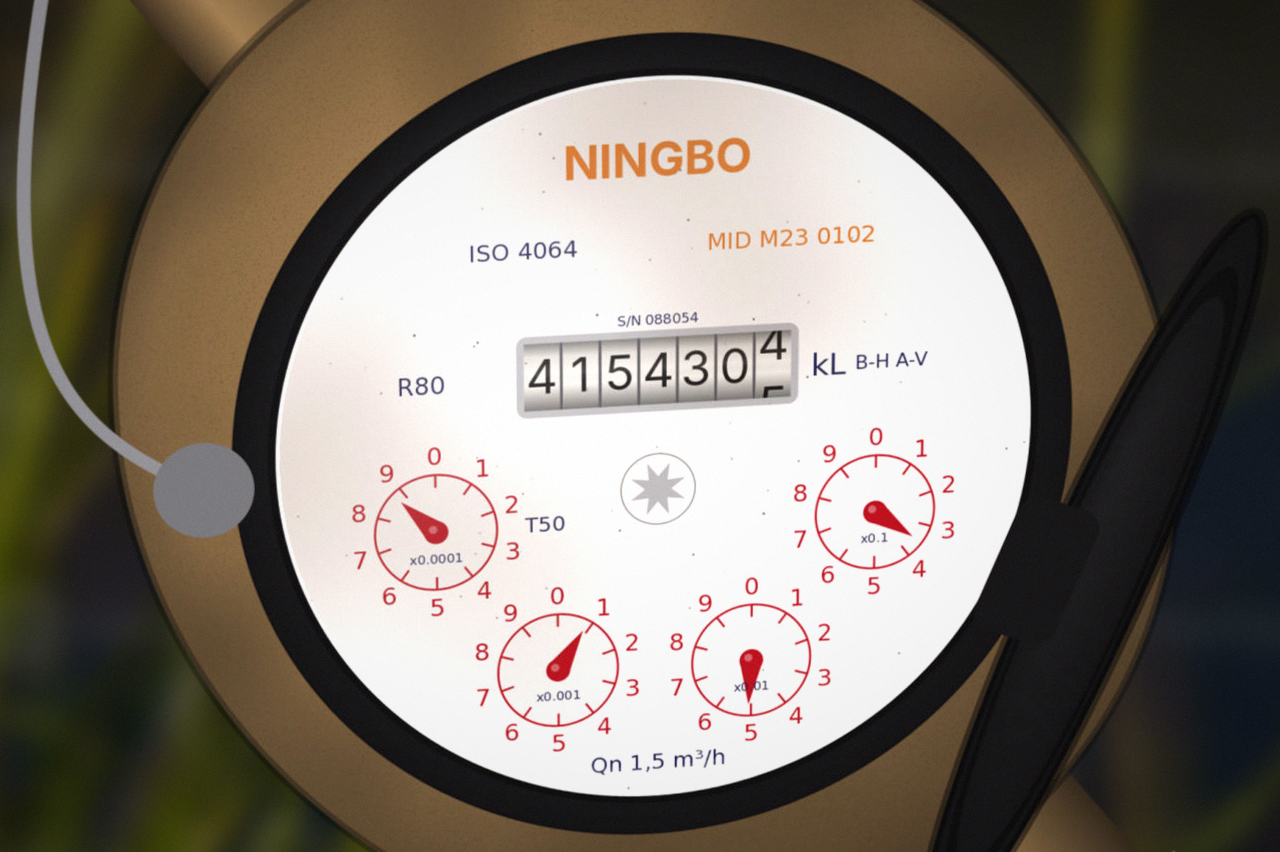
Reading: kL 4154304.3508
